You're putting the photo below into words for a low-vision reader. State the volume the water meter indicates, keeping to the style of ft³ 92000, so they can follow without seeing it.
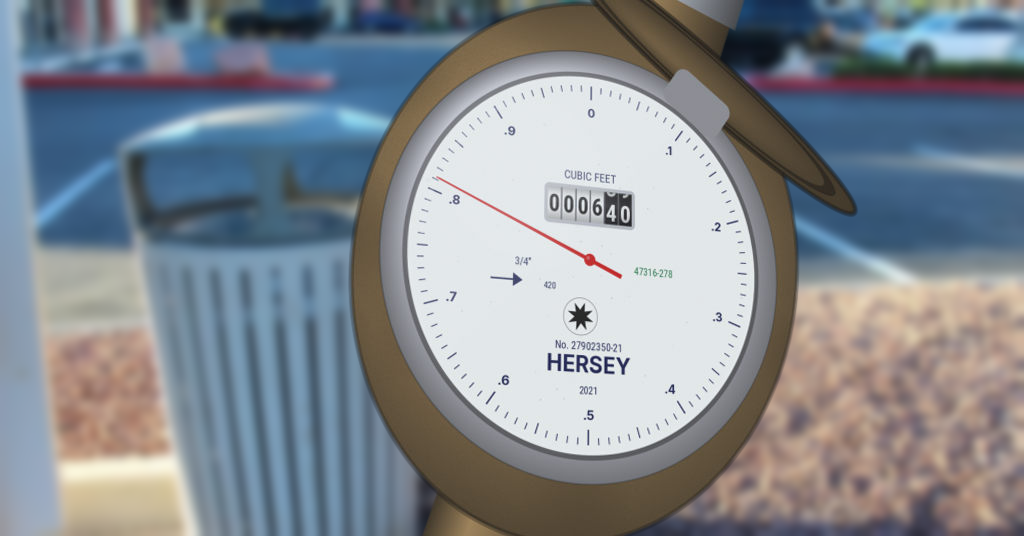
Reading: ft³ 639.81
